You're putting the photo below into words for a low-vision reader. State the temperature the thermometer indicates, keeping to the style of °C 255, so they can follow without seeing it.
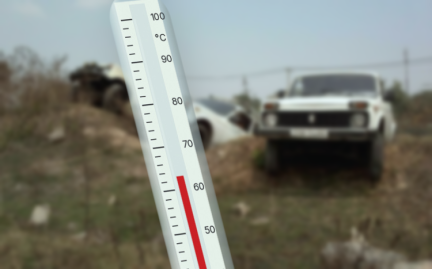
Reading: °C 63
